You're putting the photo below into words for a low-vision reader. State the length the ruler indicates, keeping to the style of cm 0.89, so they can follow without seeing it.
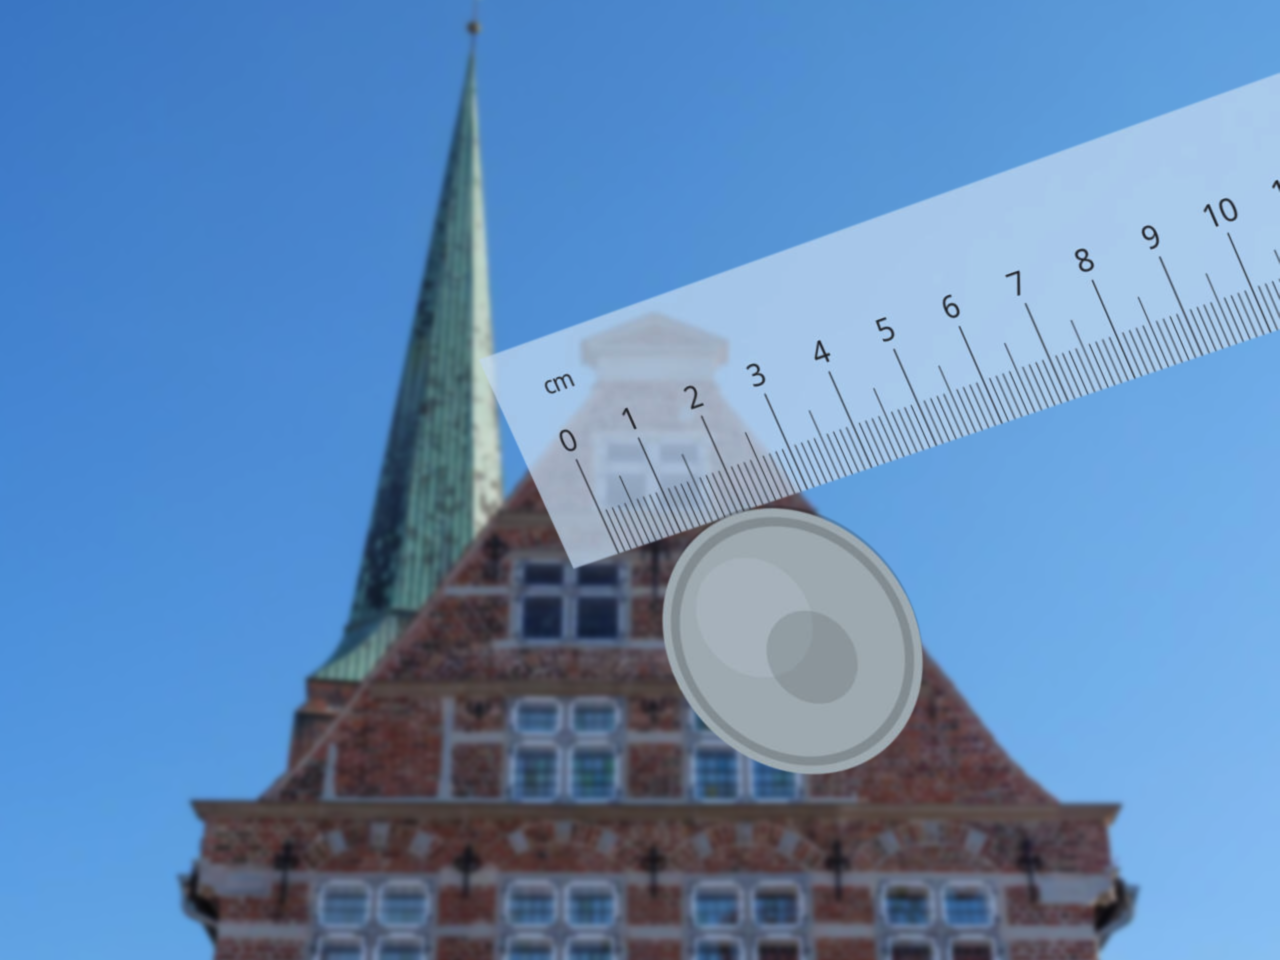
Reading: cm 3.7
